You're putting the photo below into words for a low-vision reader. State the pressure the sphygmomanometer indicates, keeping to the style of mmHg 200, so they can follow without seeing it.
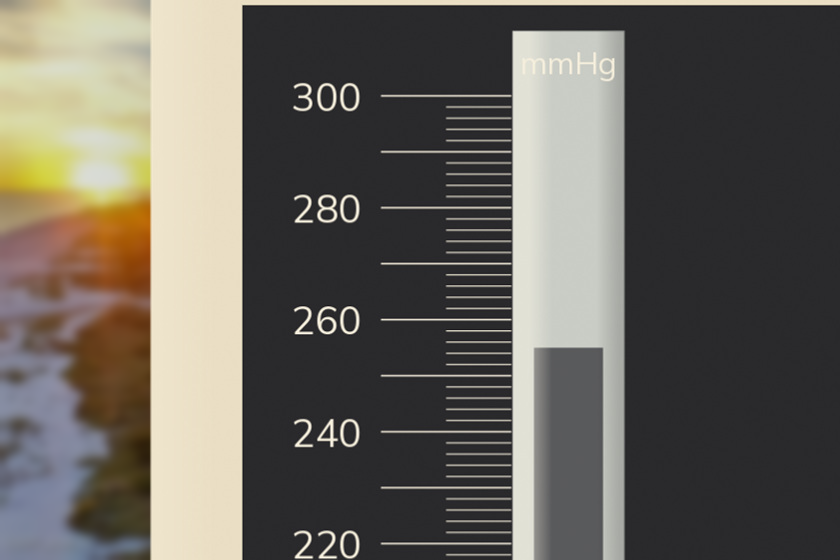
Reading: mmHg 255
